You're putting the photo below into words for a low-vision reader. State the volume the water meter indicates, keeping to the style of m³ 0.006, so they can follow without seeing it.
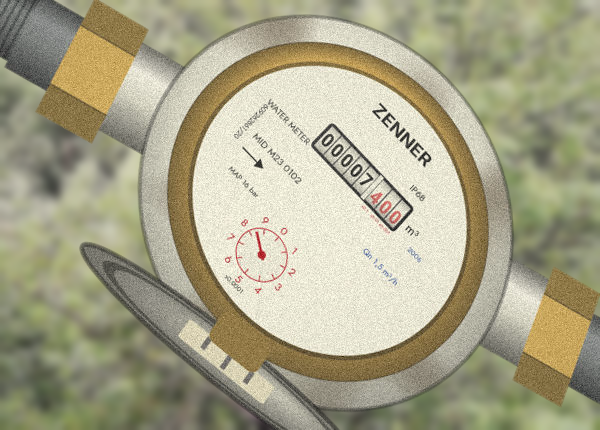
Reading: m³ 7.3998
